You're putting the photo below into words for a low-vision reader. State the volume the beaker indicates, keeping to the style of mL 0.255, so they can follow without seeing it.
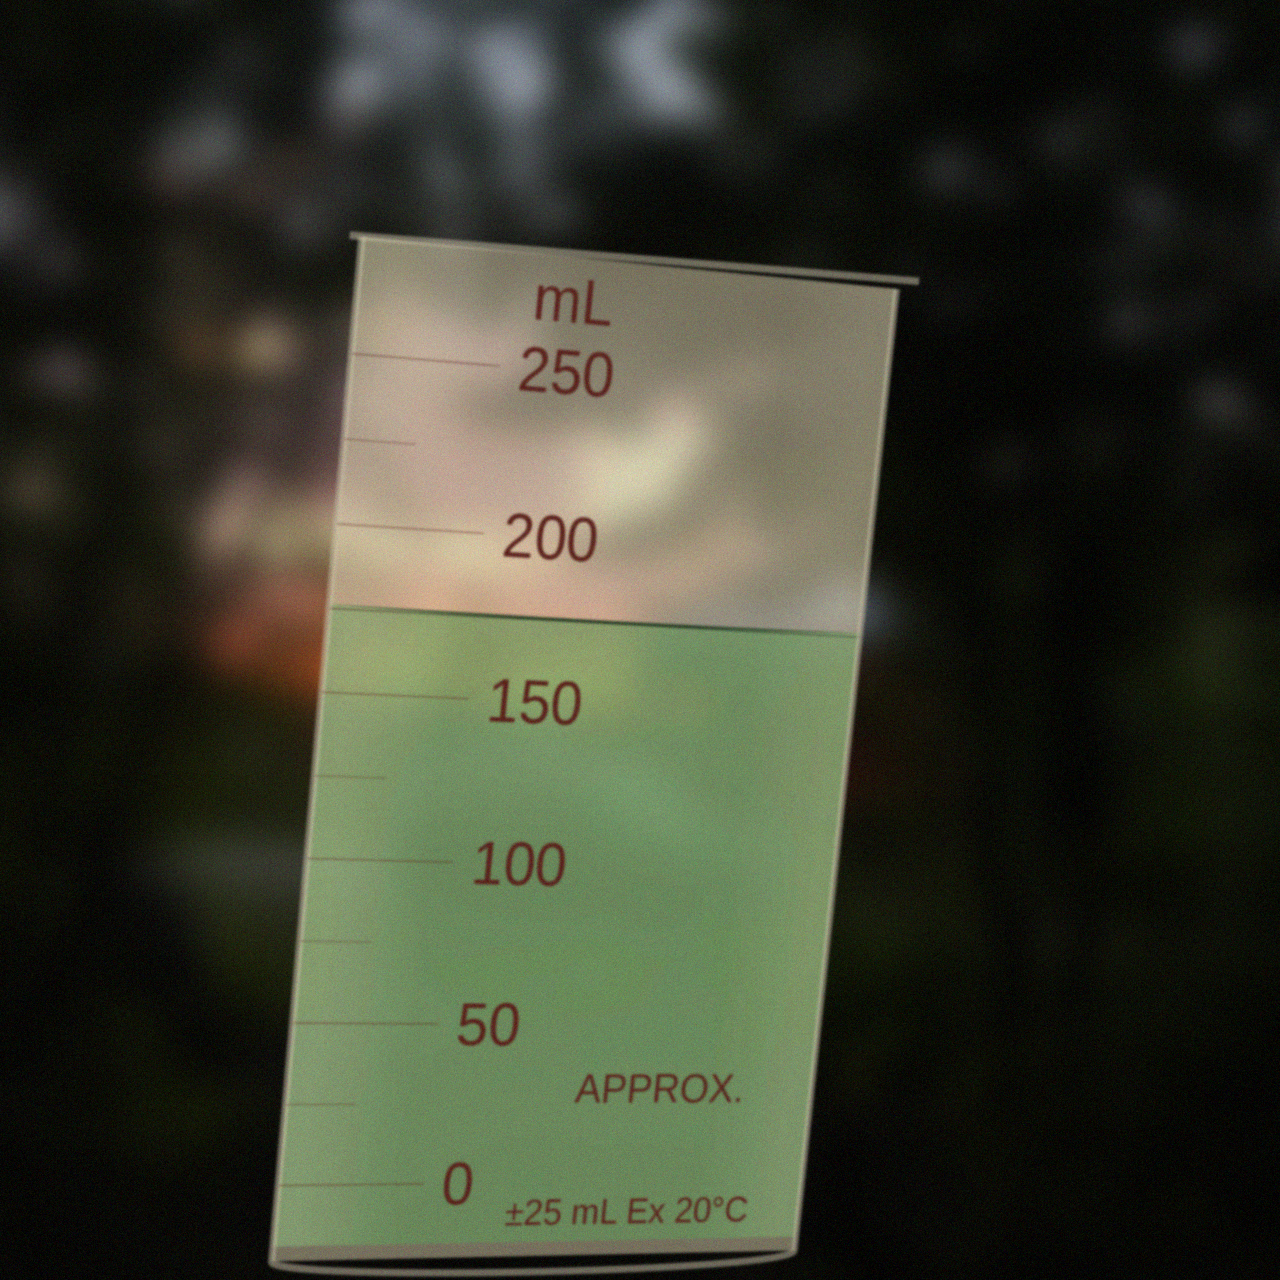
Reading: mL 175
